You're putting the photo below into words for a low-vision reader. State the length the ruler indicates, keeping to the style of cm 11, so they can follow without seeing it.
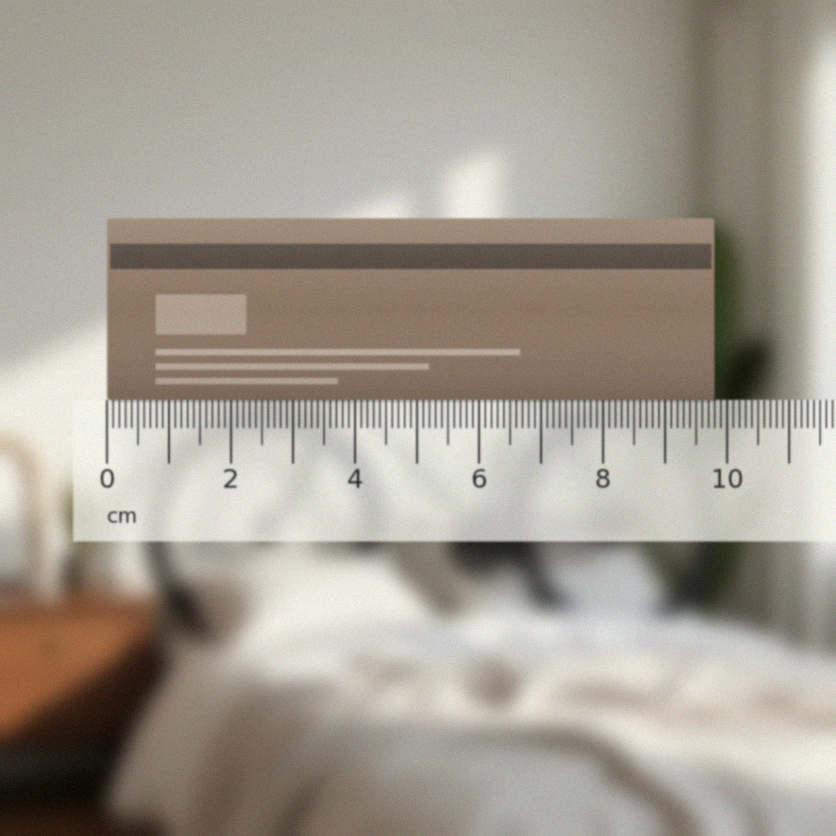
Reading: cm 9.8
